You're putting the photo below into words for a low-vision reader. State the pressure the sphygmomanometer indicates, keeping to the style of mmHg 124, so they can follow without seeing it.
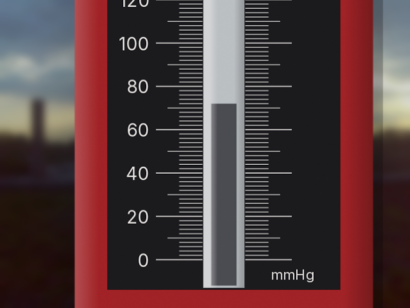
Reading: mmHg 72
